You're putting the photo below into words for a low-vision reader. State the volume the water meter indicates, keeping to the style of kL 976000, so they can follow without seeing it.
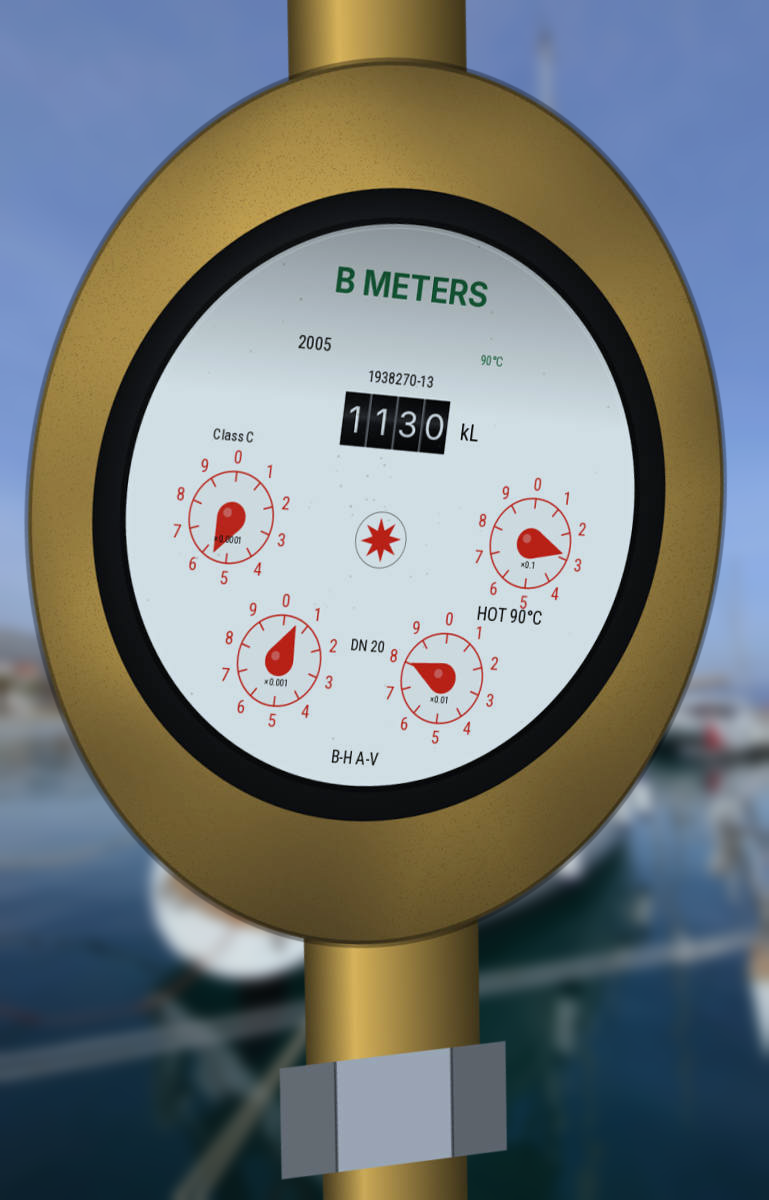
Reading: kL 1130.2805
